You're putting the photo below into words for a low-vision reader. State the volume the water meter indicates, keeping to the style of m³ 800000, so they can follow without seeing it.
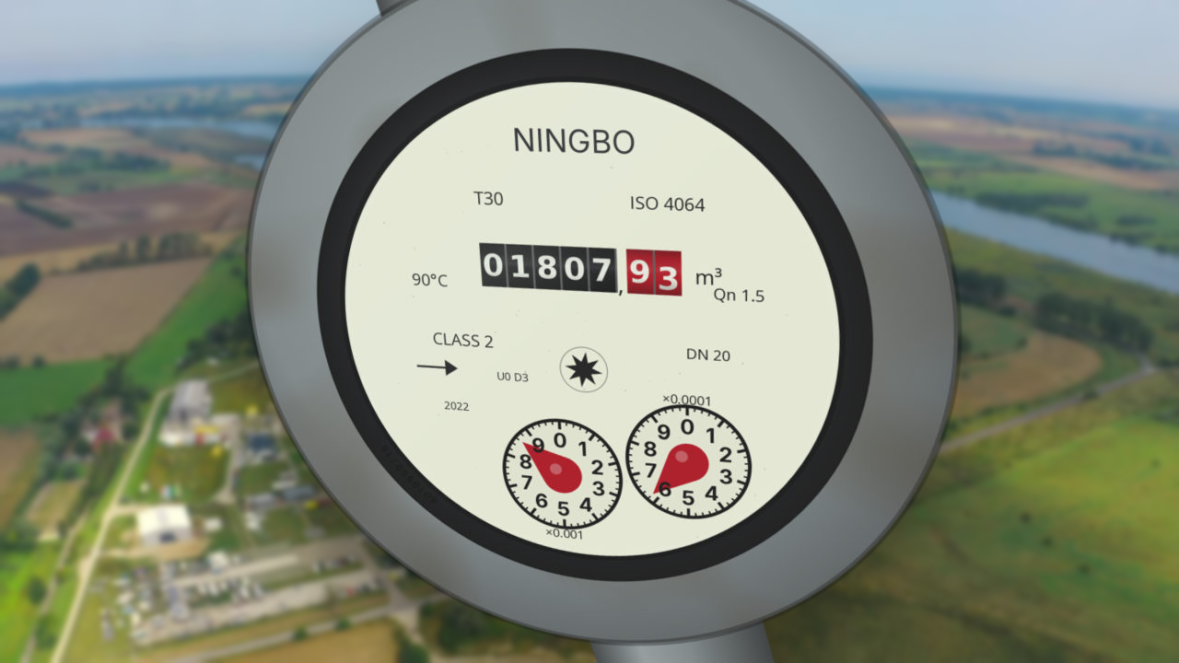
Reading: m³ 1807.9286
